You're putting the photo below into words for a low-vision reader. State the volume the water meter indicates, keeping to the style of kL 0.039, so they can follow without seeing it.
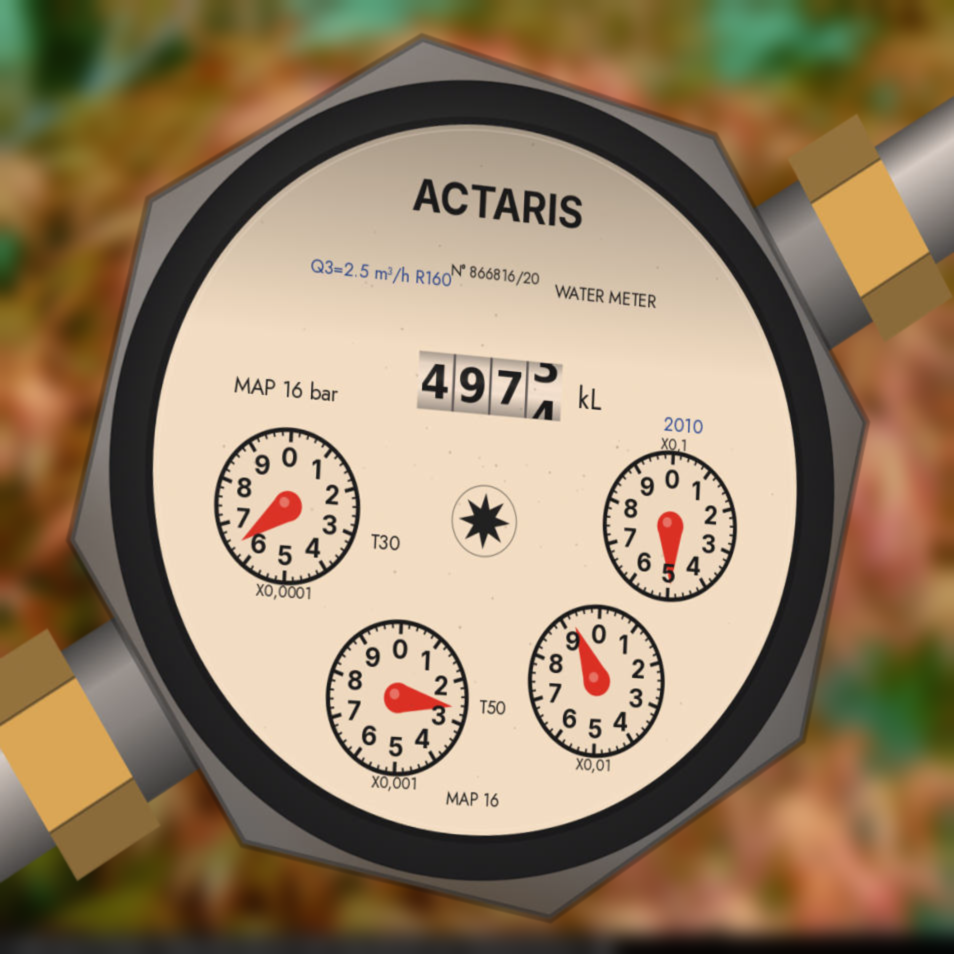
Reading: kL 4973.4926
